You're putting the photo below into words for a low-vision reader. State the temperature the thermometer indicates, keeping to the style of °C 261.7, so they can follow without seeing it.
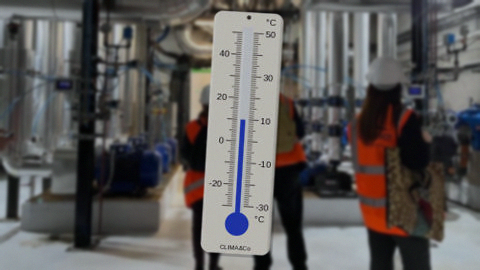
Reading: °C 10
